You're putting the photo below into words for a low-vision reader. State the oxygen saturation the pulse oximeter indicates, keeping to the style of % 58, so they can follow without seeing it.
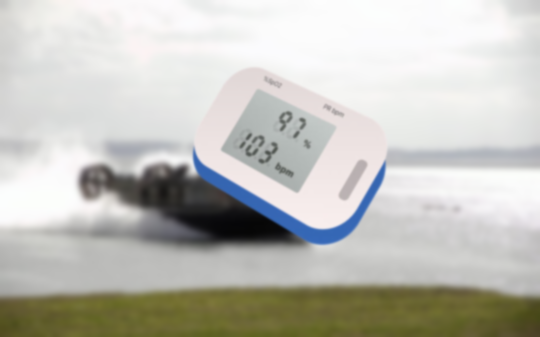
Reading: % 97
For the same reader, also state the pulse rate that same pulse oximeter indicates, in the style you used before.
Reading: bpm 103
